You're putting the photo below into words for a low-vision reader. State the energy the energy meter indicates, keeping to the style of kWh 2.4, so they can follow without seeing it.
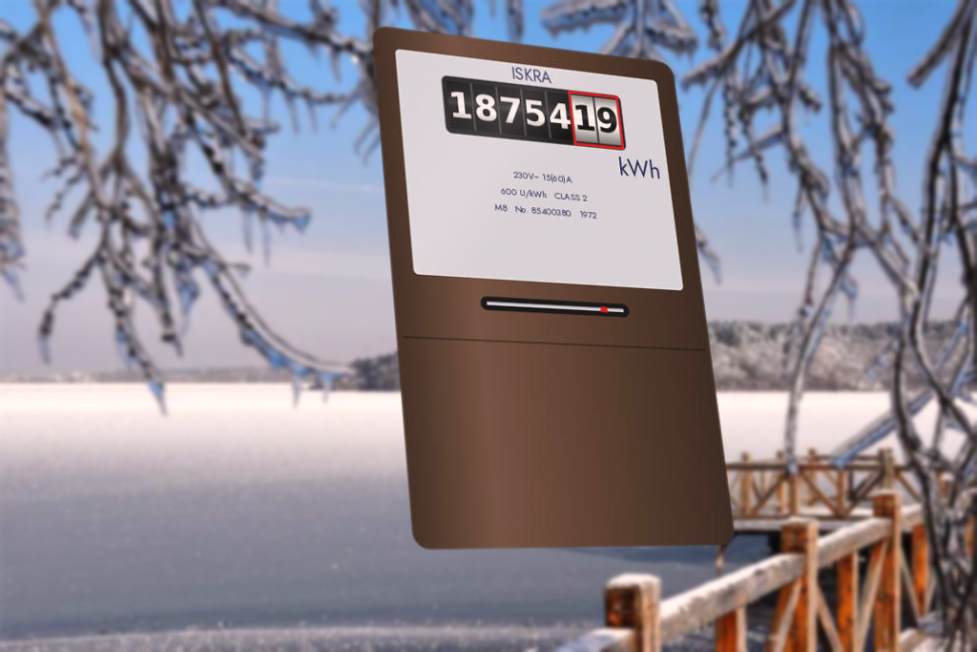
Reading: kWh 18754.19
